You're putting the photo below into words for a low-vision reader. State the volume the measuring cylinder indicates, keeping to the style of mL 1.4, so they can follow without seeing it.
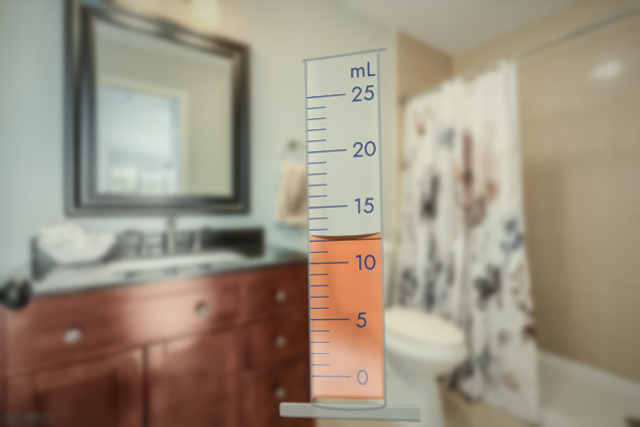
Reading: mL 12
